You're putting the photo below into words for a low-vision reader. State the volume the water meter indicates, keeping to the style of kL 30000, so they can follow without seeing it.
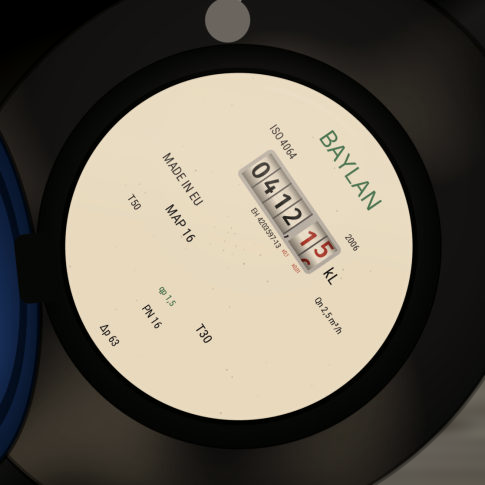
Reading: kL 412.15
